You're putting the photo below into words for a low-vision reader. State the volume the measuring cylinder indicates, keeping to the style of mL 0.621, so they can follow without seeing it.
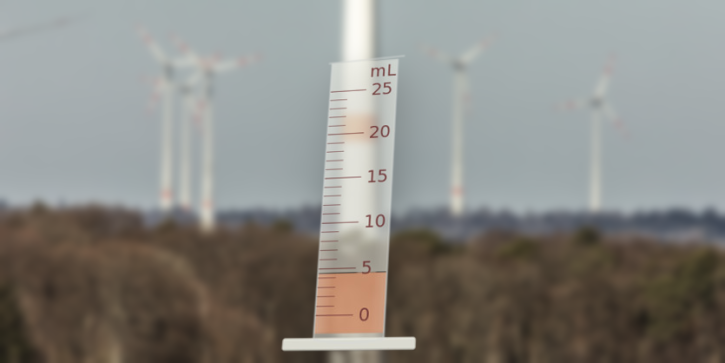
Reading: mL 4.5
